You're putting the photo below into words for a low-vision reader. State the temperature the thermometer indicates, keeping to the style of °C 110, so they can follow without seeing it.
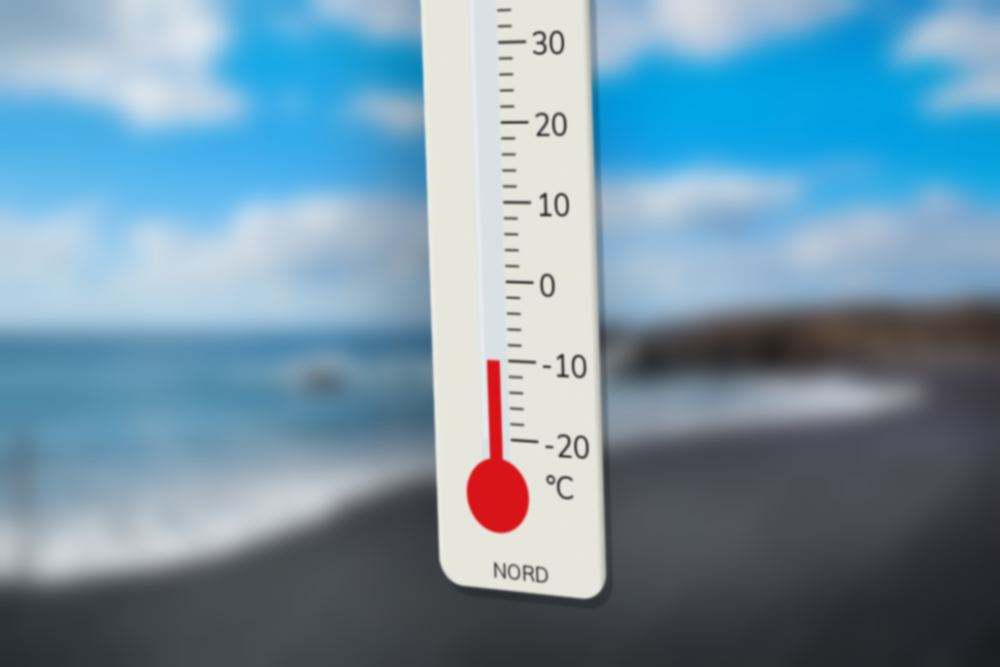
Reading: °C -10
